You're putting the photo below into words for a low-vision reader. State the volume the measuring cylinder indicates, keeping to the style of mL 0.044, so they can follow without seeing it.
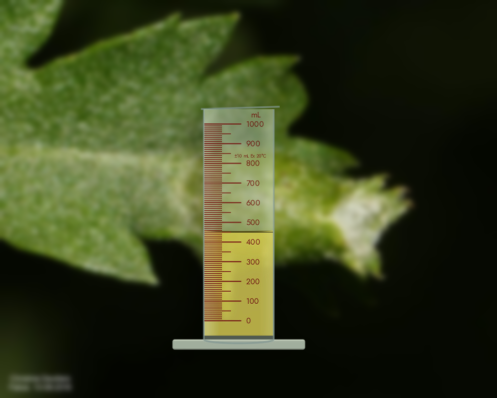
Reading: mL 450
